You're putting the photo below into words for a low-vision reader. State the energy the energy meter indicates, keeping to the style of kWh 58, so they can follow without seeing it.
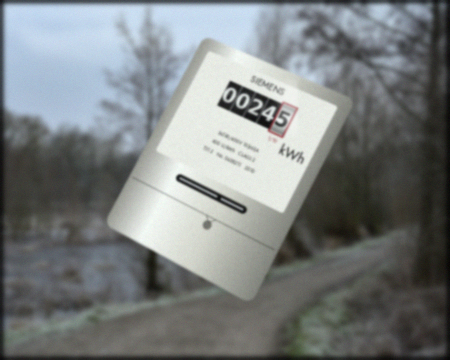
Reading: kWh 24.5
